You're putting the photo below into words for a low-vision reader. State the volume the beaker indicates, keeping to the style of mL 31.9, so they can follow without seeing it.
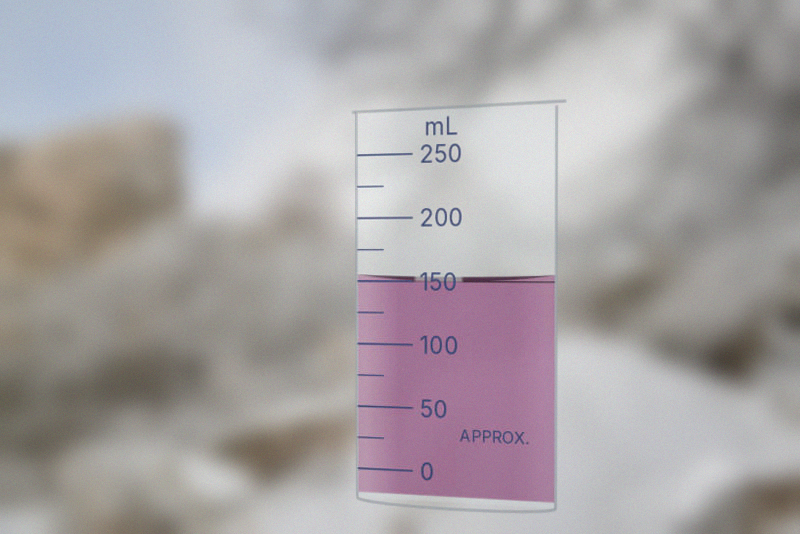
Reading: mL 150
